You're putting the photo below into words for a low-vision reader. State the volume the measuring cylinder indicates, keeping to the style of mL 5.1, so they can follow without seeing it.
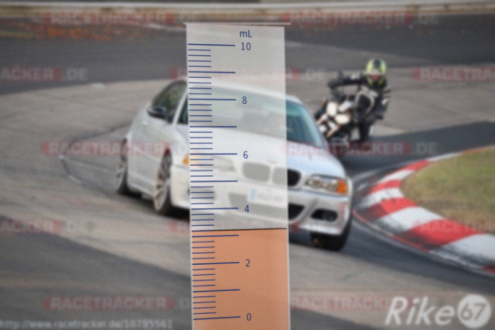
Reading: mL 3.2
